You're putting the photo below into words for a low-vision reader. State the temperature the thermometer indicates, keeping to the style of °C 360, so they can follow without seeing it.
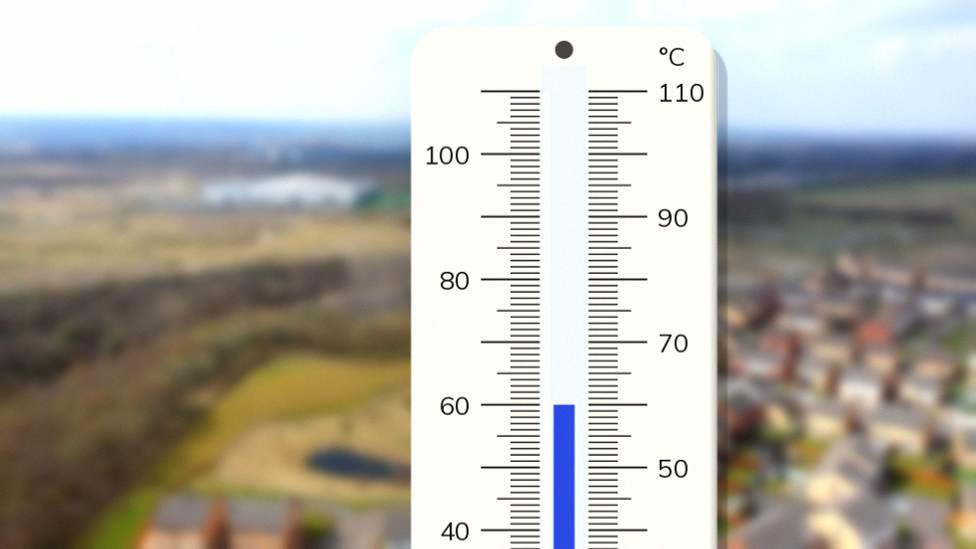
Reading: °C 60
